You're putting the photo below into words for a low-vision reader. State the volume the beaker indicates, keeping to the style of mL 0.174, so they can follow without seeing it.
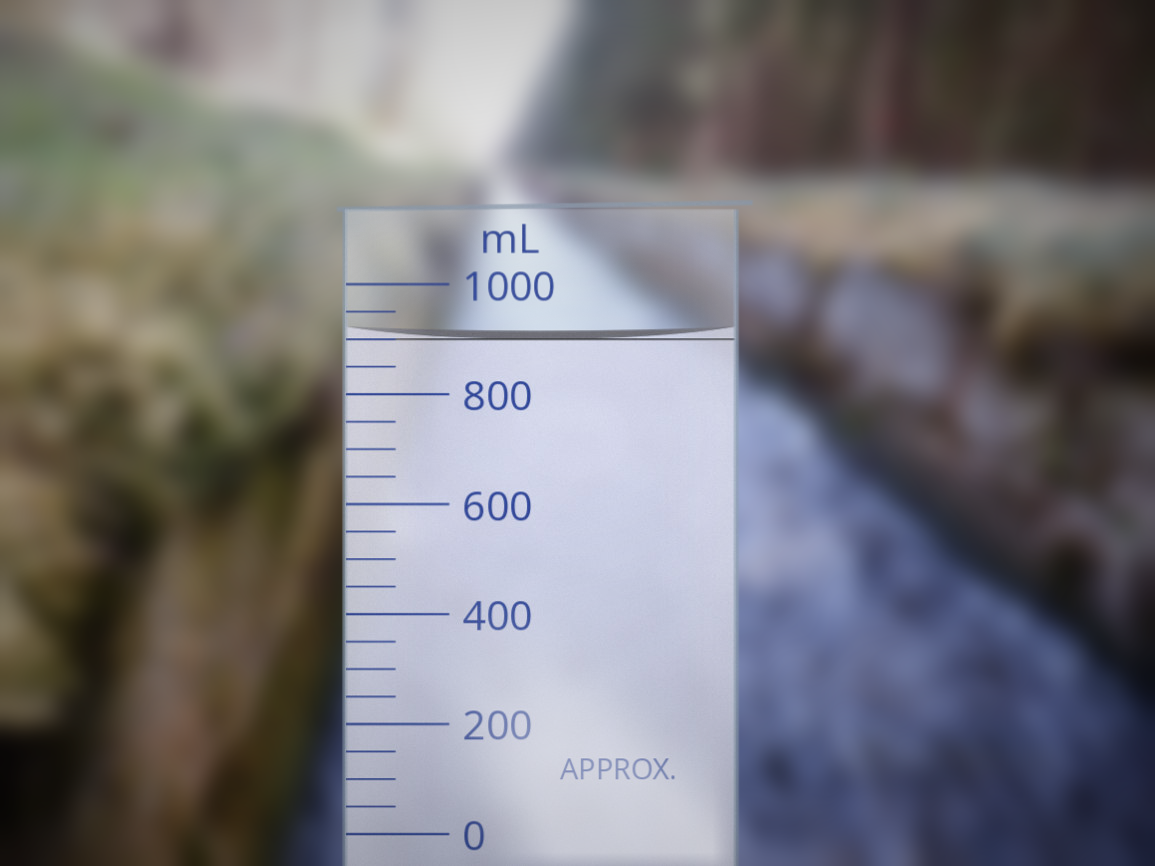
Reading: mL 900
